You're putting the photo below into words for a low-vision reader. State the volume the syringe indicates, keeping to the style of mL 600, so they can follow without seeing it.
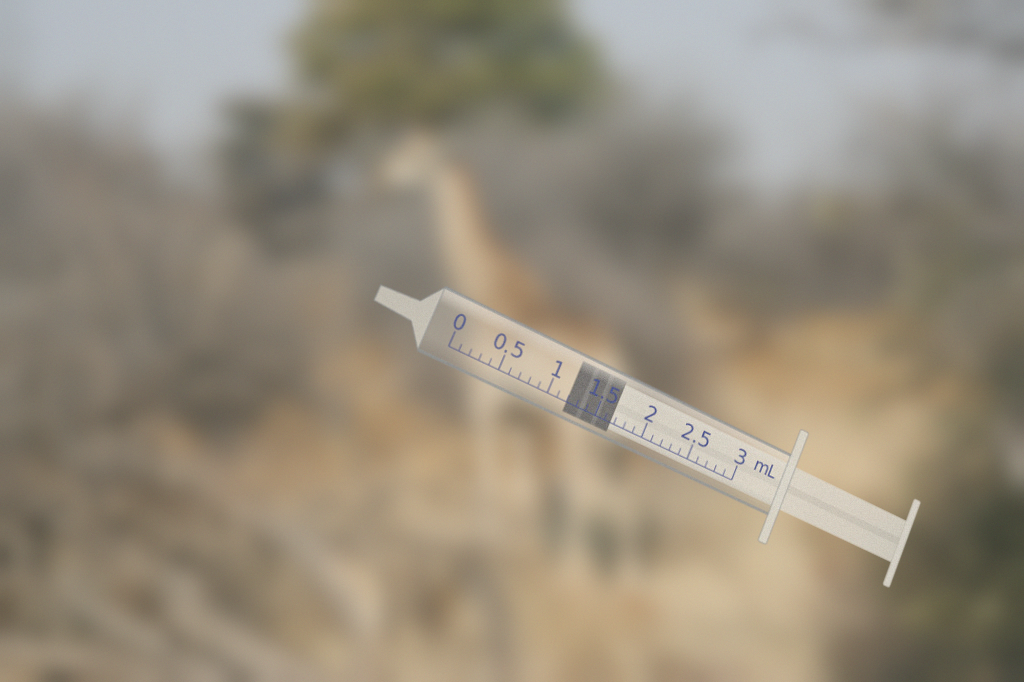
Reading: mL 1.2
